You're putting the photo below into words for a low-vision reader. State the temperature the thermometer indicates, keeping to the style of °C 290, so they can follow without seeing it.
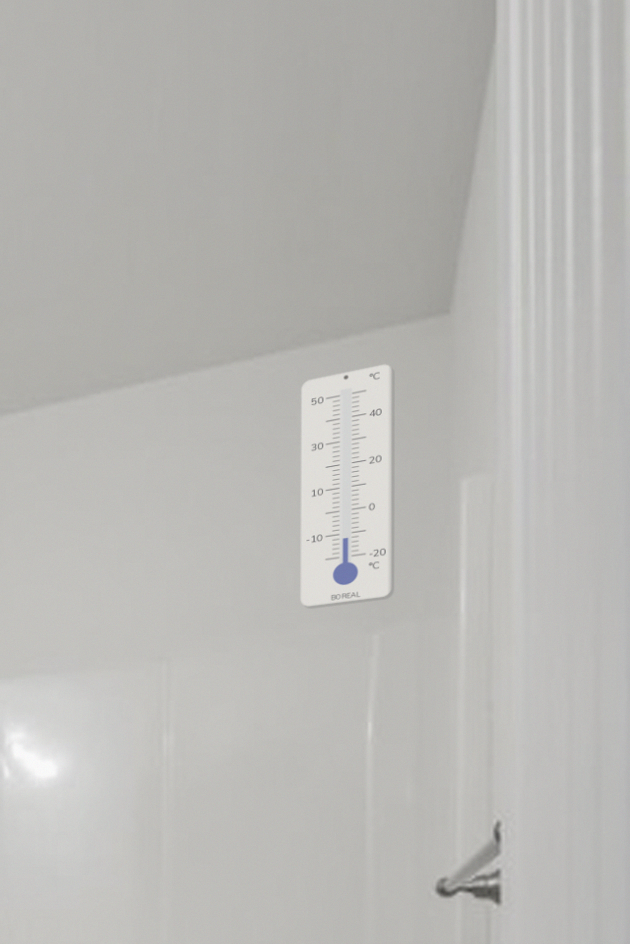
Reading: °C -12
